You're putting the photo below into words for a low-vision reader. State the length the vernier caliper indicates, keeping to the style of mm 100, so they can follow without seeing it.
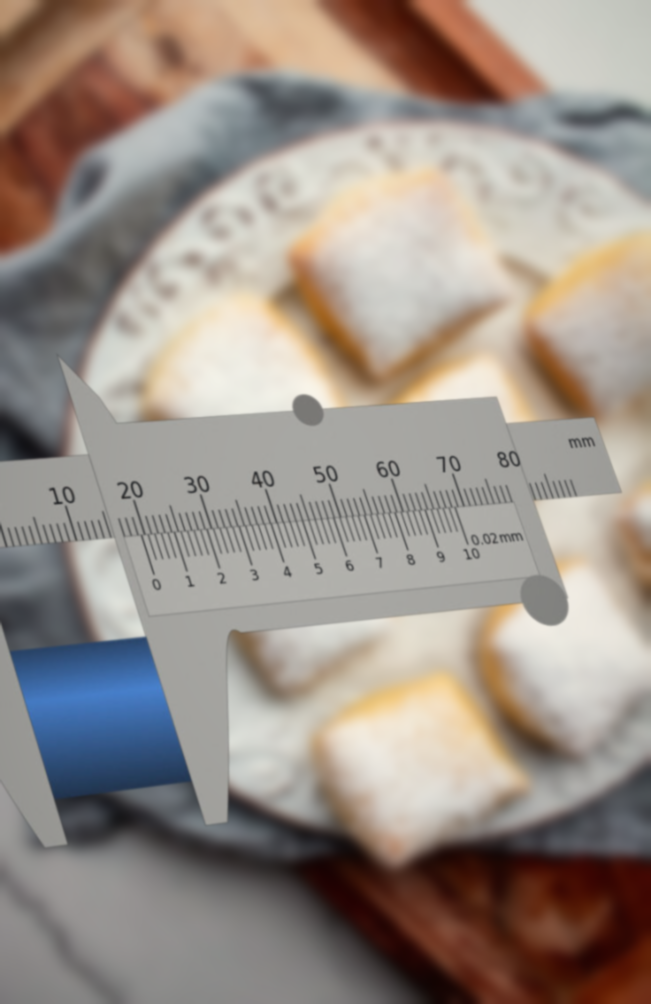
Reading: mm 19.5
